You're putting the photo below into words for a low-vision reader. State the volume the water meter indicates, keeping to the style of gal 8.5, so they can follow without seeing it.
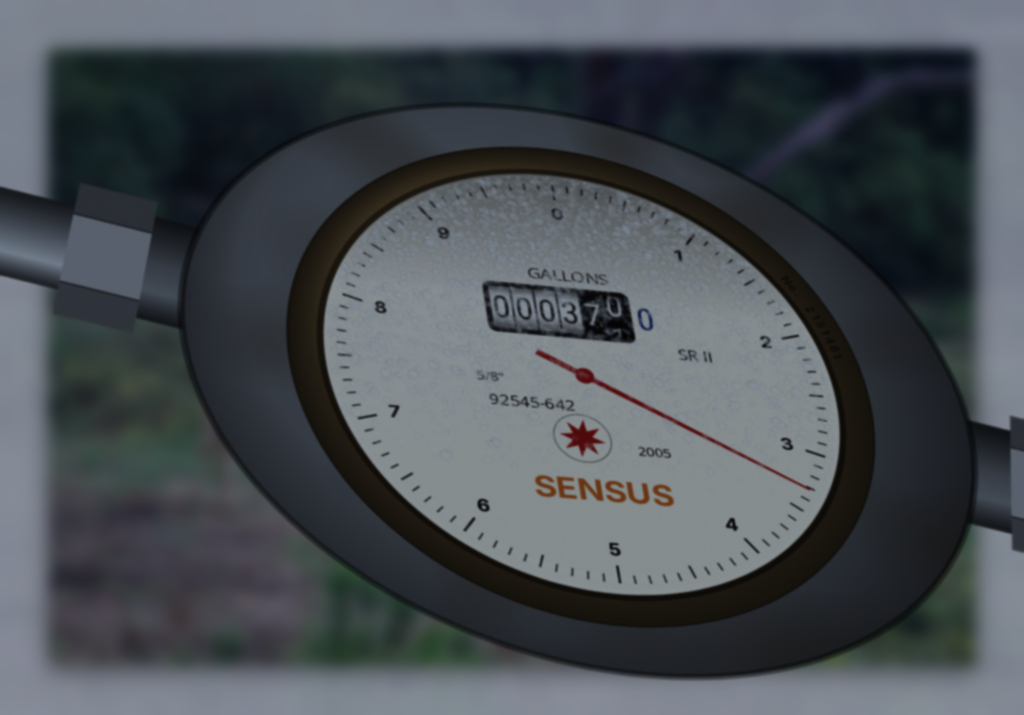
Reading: gal 3703.3
